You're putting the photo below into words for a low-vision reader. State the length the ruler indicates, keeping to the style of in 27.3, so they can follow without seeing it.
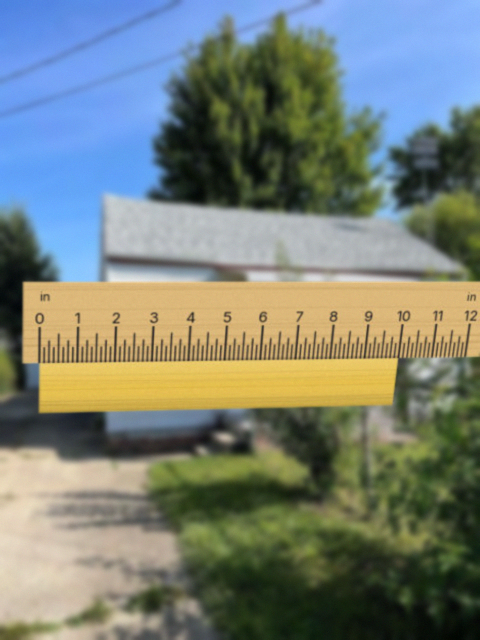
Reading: in 10
